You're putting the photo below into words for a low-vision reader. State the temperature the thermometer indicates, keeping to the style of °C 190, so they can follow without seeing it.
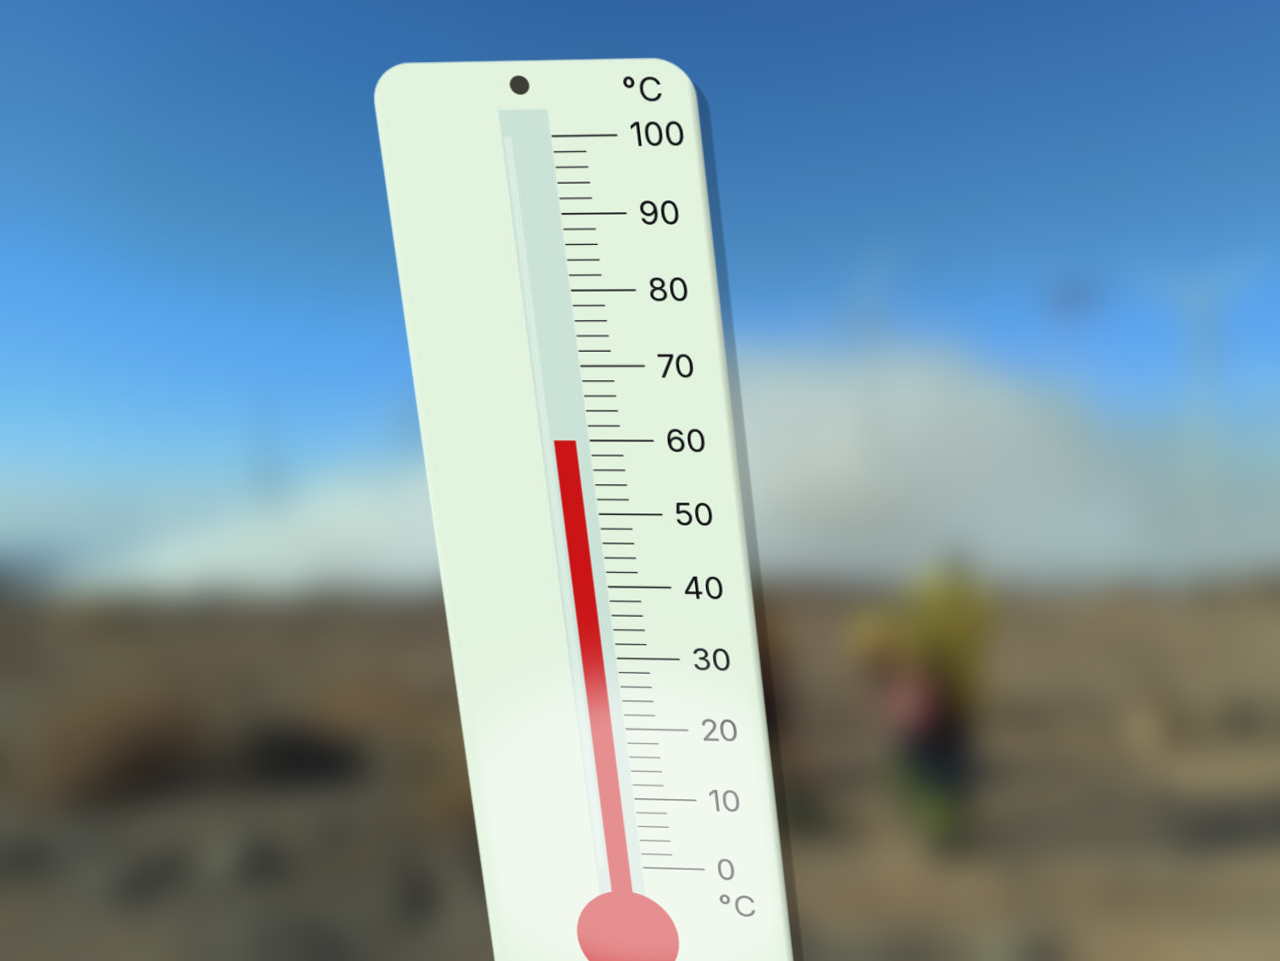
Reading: °C 60
